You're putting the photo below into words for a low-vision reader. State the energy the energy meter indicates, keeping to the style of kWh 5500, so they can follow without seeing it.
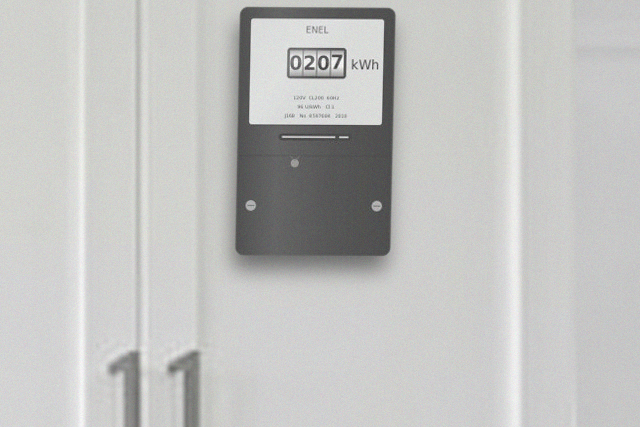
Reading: kWh 207
